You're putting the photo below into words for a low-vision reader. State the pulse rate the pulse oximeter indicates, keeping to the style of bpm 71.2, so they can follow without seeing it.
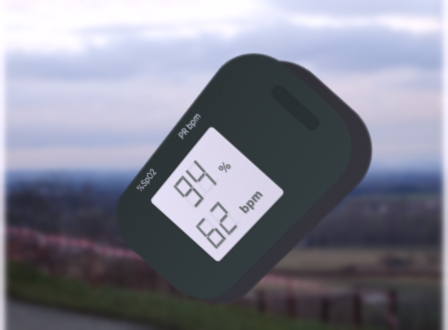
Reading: bpm 62
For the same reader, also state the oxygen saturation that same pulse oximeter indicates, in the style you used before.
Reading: % 94
